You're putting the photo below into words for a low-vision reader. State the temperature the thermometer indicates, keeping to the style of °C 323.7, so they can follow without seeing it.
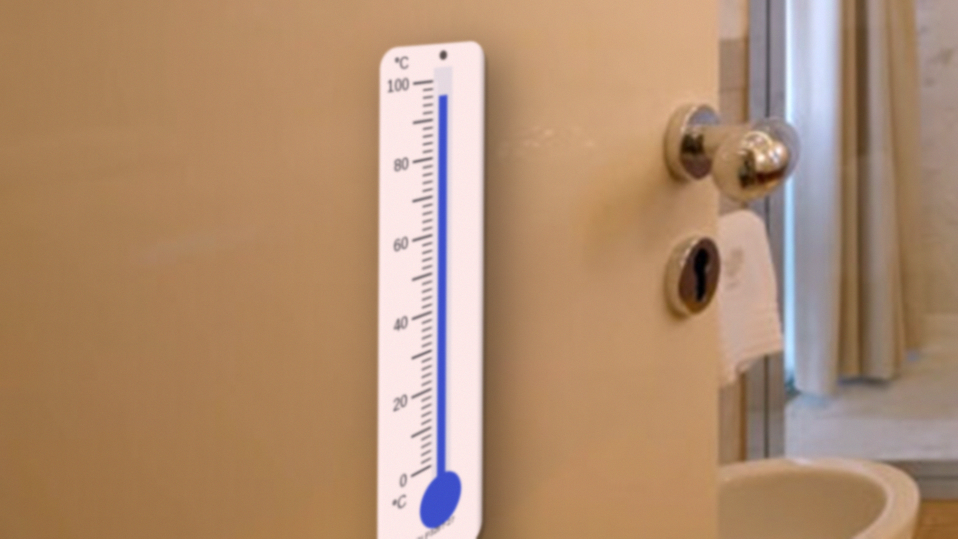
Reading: °C 96
